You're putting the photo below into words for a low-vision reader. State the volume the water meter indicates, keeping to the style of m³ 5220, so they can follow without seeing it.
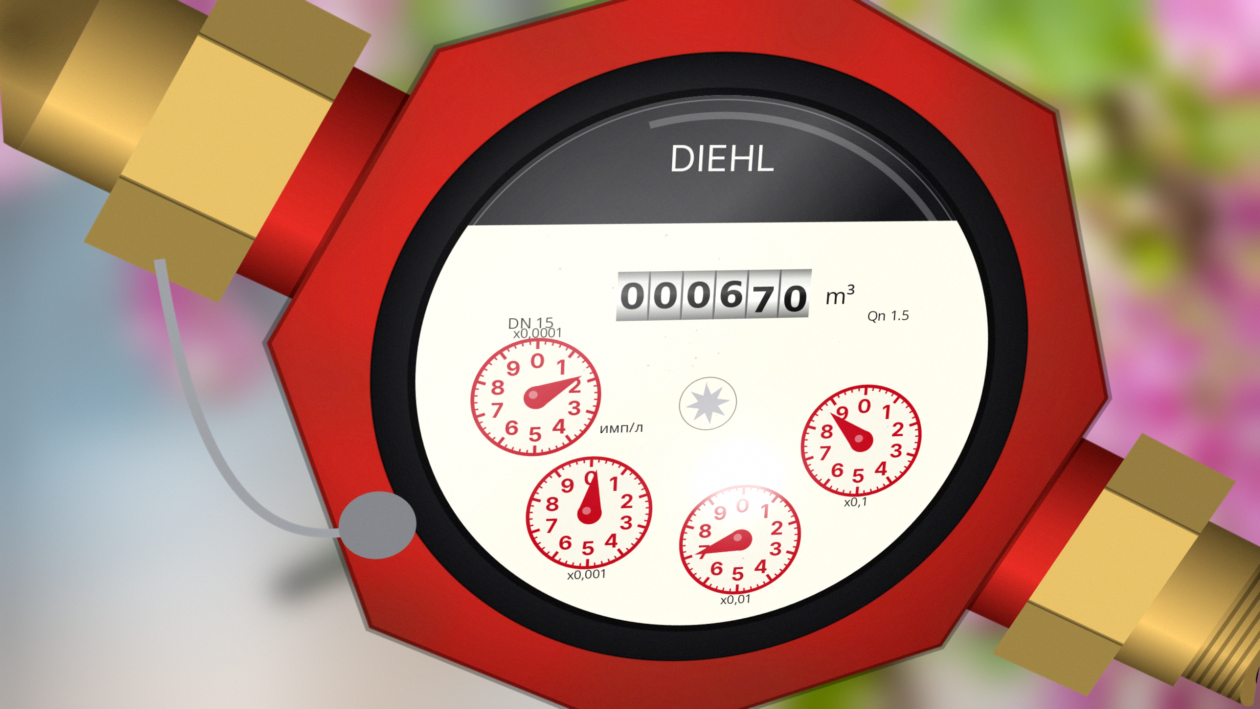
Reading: m³ 669.8701
